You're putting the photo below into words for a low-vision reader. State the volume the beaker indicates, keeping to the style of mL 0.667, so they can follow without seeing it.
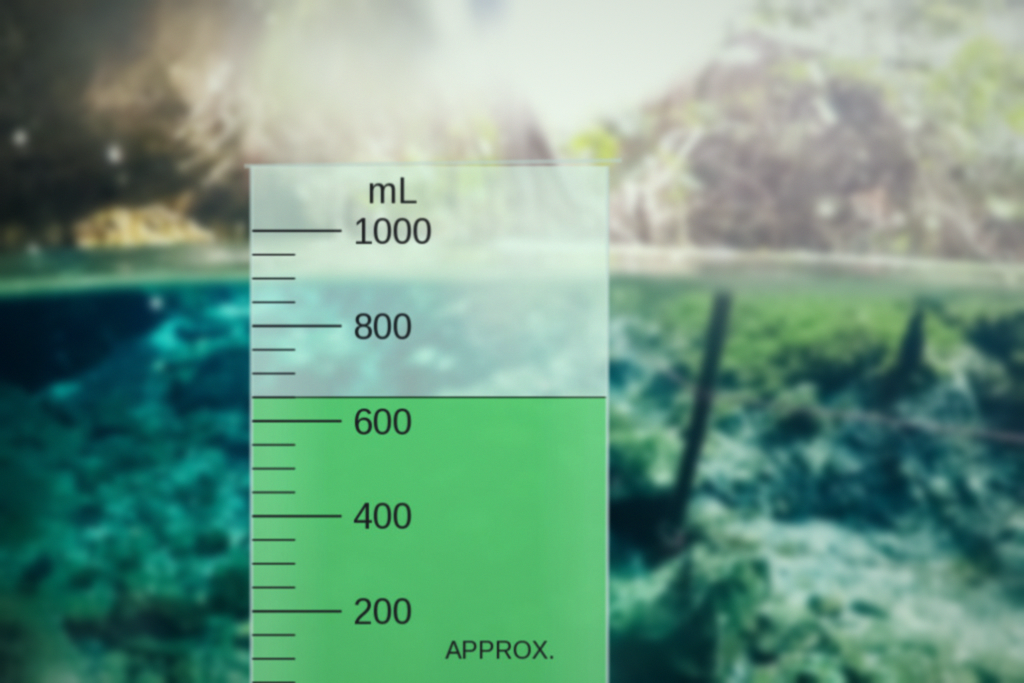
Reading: mL 650
